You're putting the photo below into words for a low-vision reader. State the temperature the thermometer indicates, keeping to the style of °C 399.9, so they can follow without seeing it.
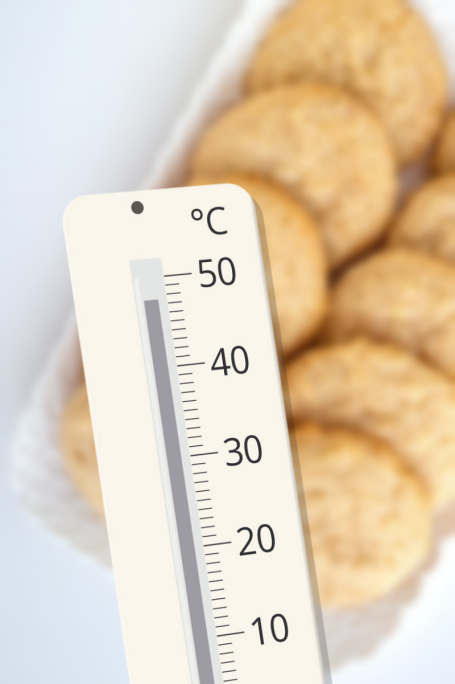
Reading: °C 47.5
